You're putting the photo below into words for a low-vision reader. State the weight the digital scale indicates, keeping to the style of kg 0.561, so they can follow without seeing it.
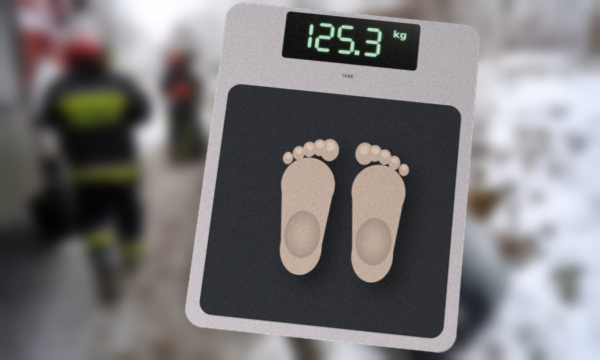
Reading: kg 125.3
